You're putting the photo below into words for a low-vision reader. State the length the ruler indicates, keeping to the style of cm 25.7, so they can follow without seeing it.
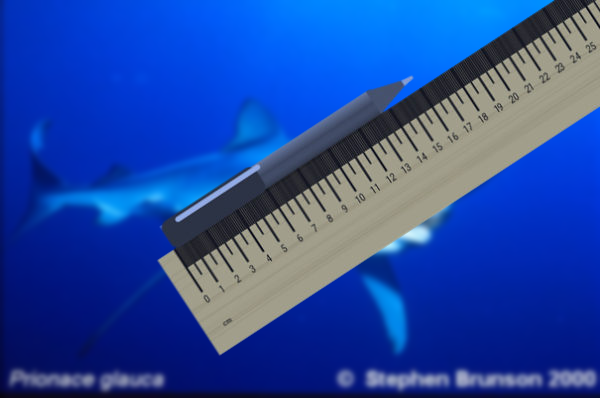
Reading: cm 16
